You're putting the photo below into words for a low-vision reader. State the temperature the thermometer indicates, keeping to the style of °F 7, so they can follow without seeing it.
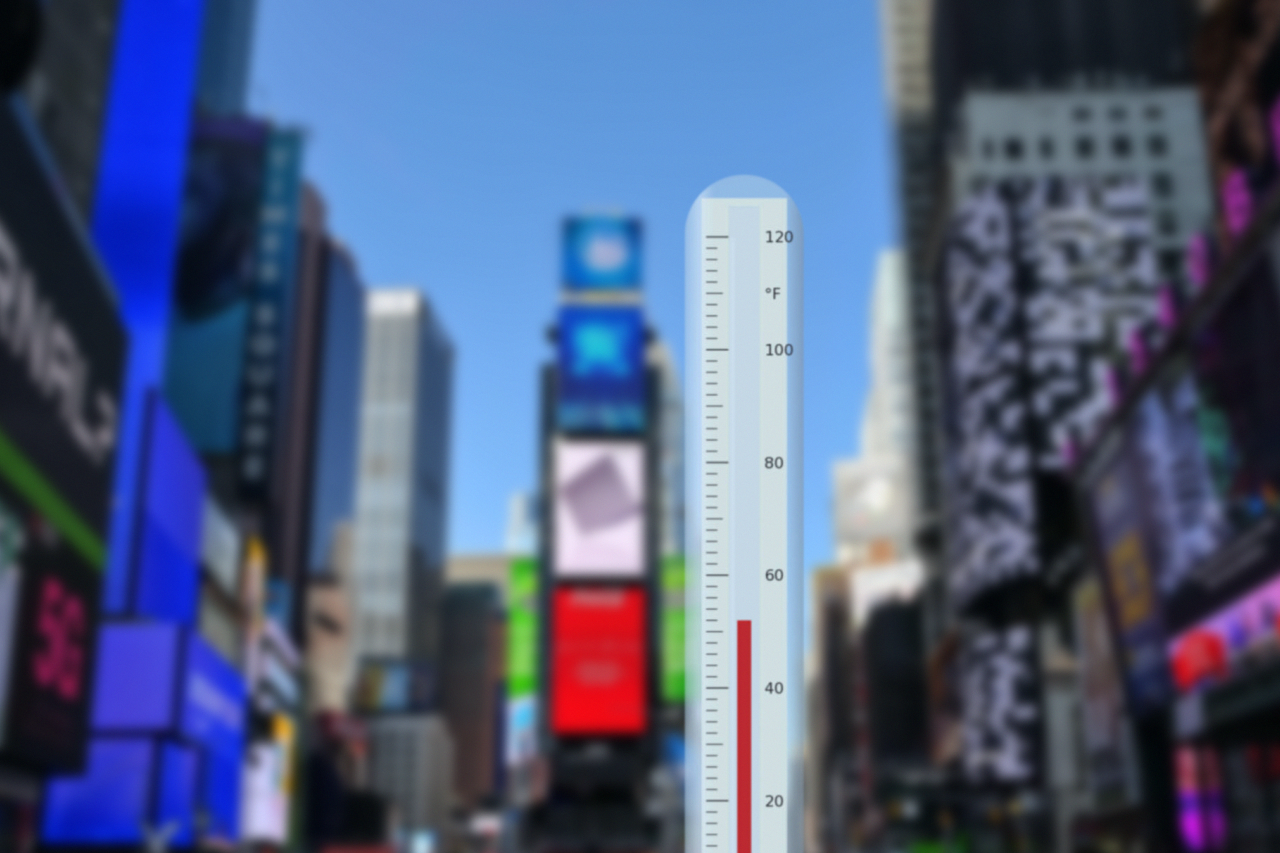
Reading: °F 52
